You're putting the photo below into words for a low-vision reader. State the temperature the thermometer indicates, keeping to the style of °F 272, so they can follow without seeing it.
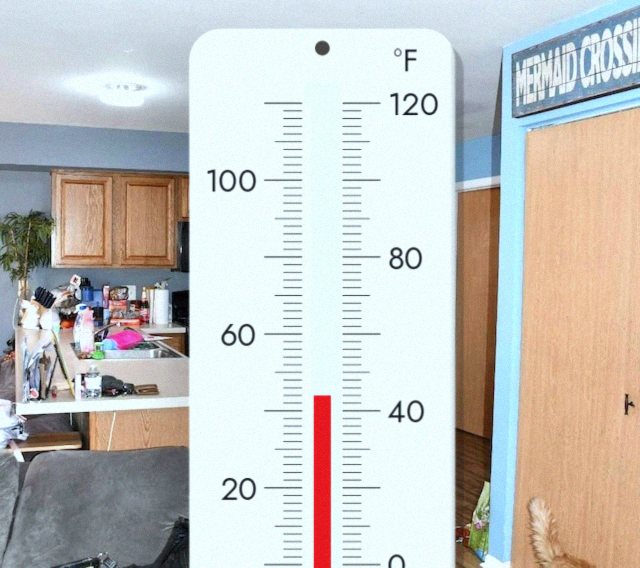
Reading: °F 44
